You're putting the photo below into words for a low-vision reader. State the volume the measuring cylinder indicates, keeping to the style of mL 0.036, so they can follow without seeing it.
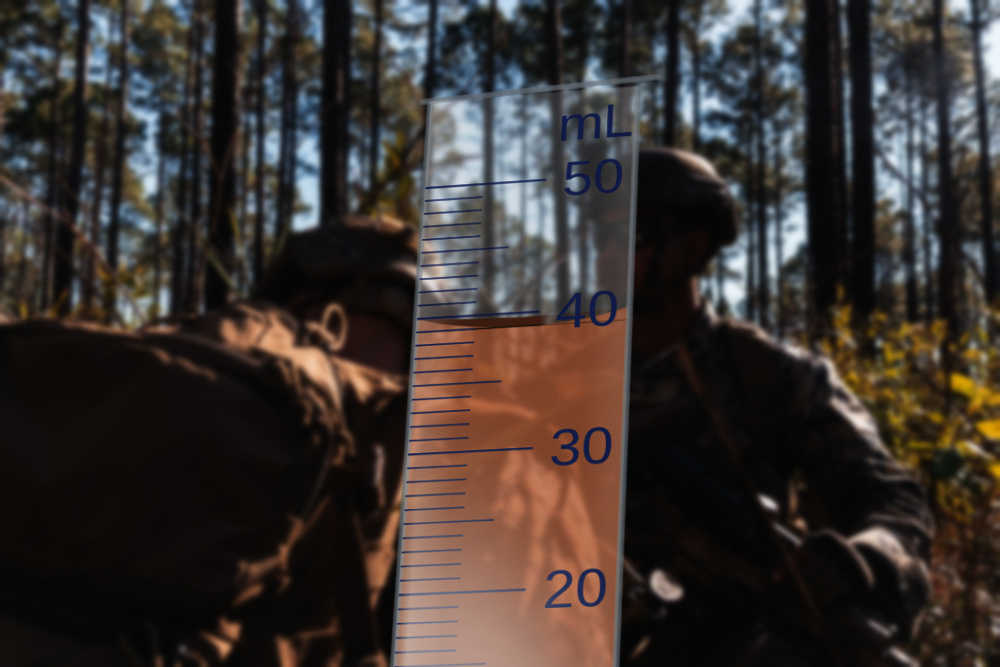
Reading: mL 39
